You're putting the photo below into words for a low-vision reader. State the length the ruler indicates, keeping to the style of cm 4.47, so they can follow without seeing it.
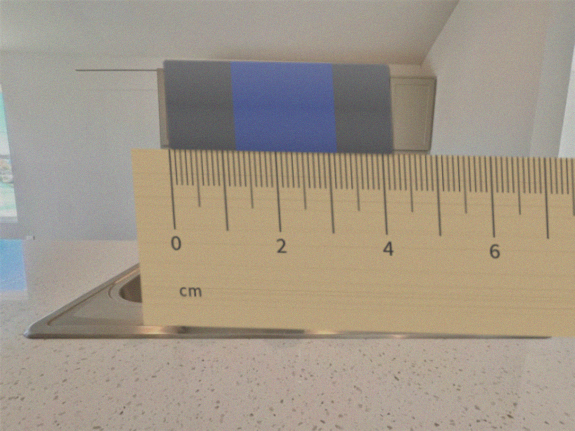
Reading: cm 4.2
